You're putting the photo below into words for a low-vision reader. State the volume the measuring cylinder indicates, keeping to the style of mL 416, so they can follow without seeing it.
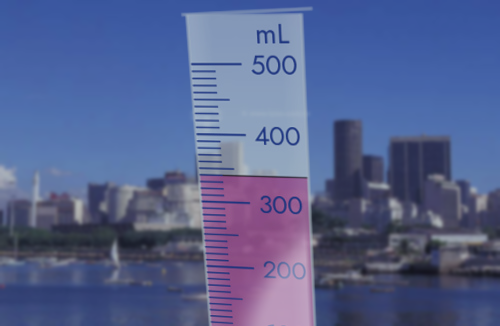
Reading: mL 340
